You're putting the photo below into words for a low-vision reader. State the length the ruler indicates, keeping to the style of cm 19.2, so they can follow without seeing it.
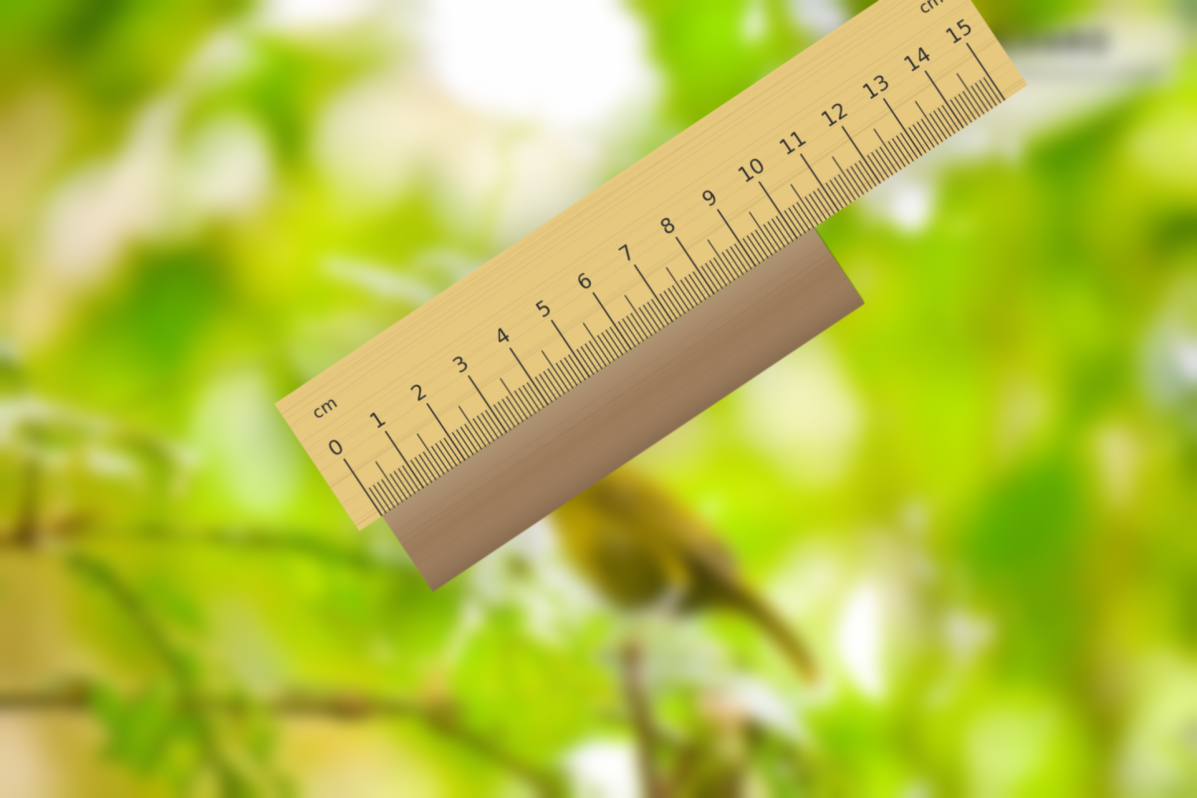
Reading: cm 10.4
